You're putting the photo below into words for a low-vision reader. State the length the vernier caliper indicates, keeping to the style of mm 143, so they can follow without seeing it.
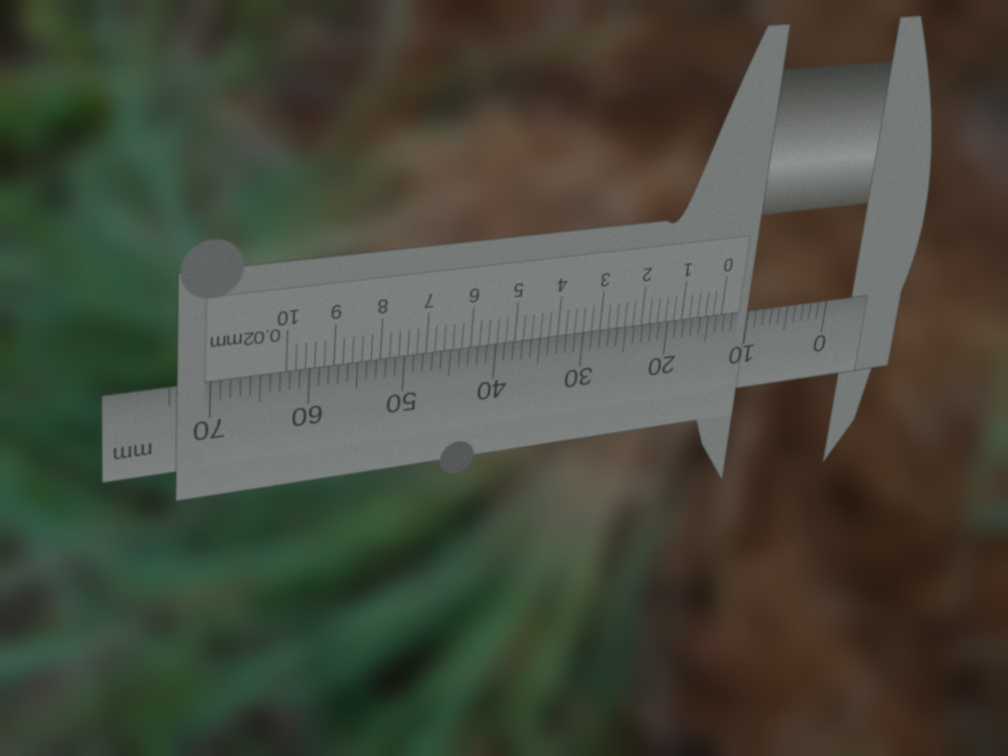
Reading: mm 13.4
